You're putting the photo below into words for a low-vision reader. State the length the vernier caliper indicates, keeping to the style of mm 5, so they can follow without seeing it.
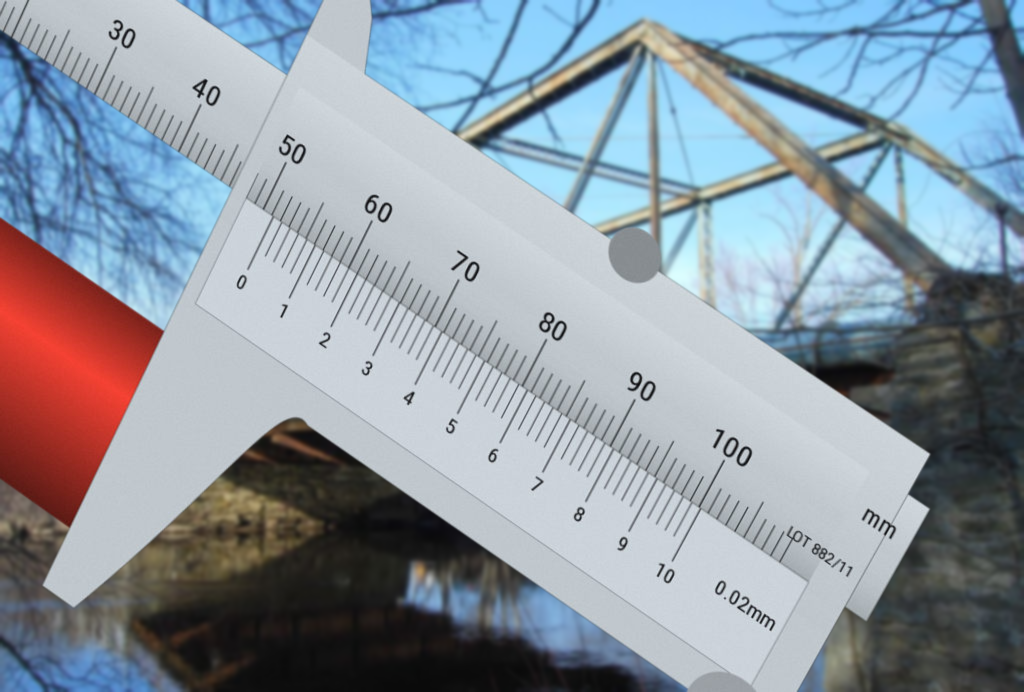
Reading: mm 51.2
